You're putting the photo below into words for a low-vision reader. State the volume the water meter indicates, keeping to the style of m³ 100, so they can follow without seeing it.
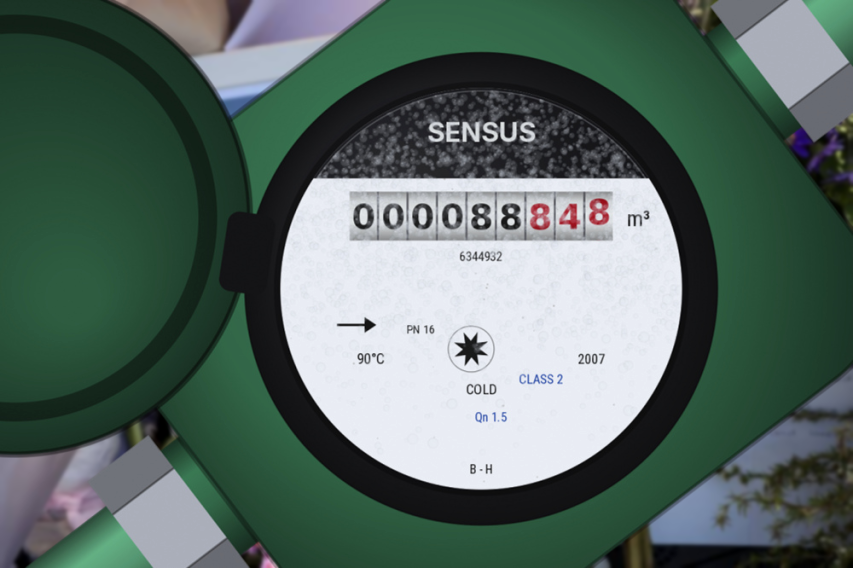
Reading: m³ 88.848
